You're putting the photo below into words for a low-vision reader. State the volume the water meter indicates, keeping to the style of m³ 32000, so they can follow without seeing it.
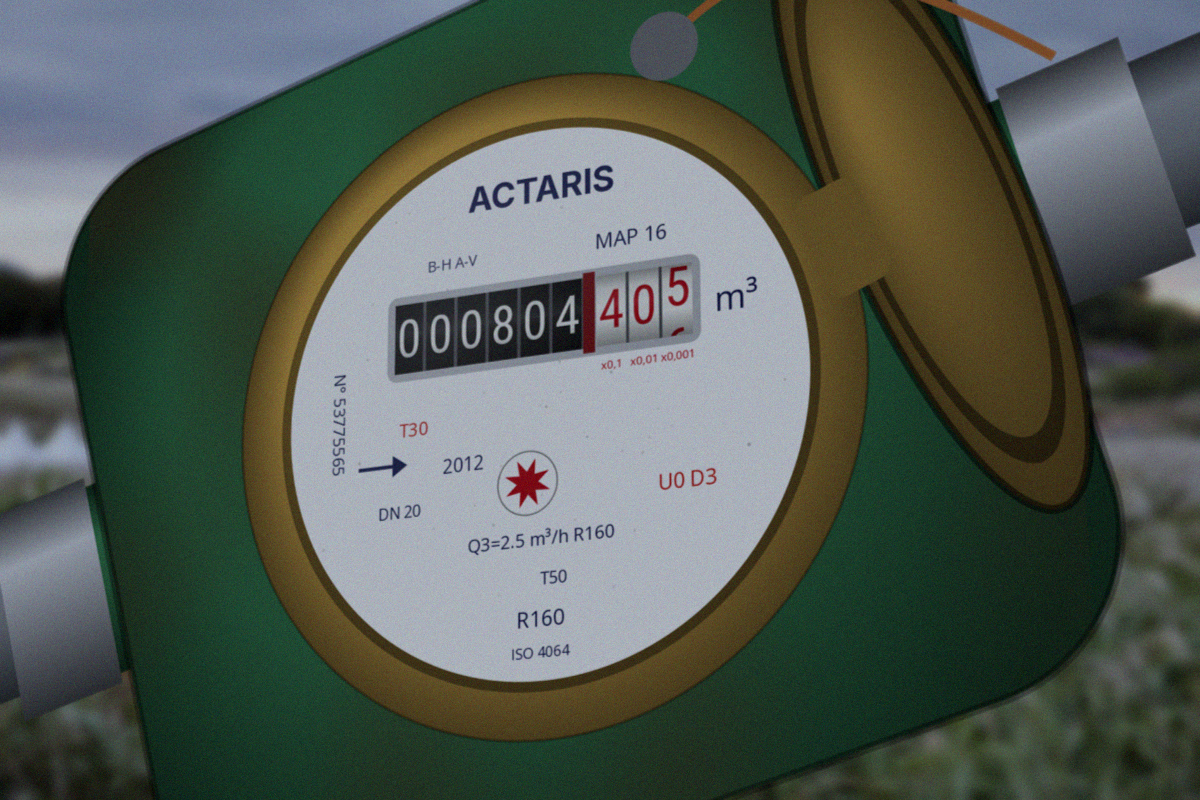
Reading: m³ 804.405
